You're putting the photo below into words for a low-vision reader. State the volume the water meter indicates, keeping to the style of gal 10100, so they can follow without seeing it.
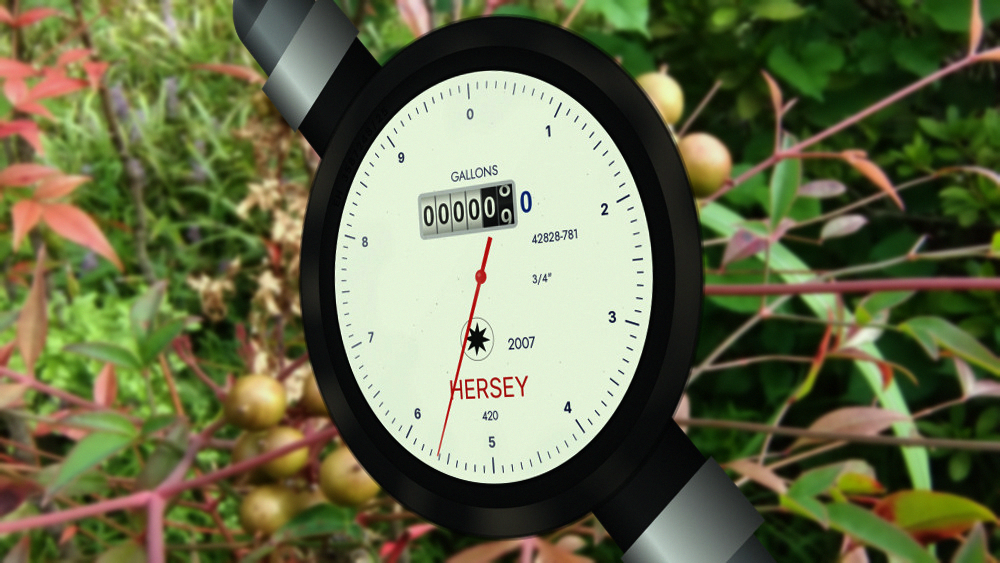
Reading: gal 85.6
